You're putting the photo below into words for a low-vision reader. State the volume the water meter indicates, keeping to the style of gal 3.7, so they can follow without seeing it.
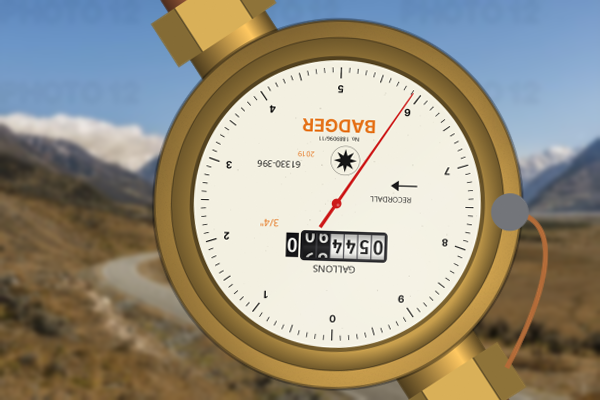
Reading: gal 544895.9
